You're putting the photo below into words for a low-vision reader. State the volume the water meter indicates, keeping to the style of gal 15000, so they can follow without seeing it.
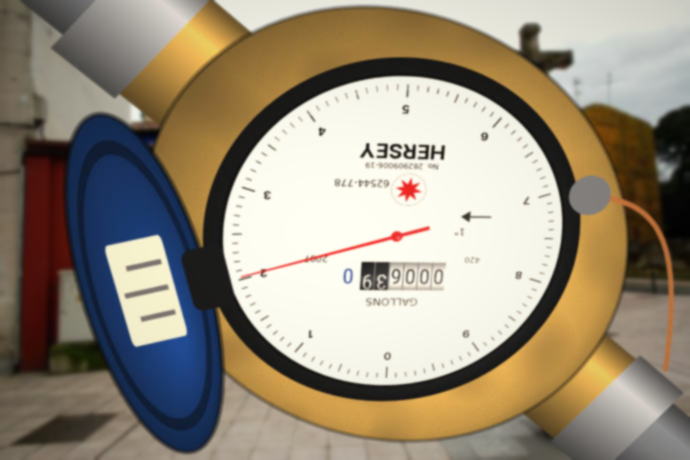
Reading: gal 6392.0
